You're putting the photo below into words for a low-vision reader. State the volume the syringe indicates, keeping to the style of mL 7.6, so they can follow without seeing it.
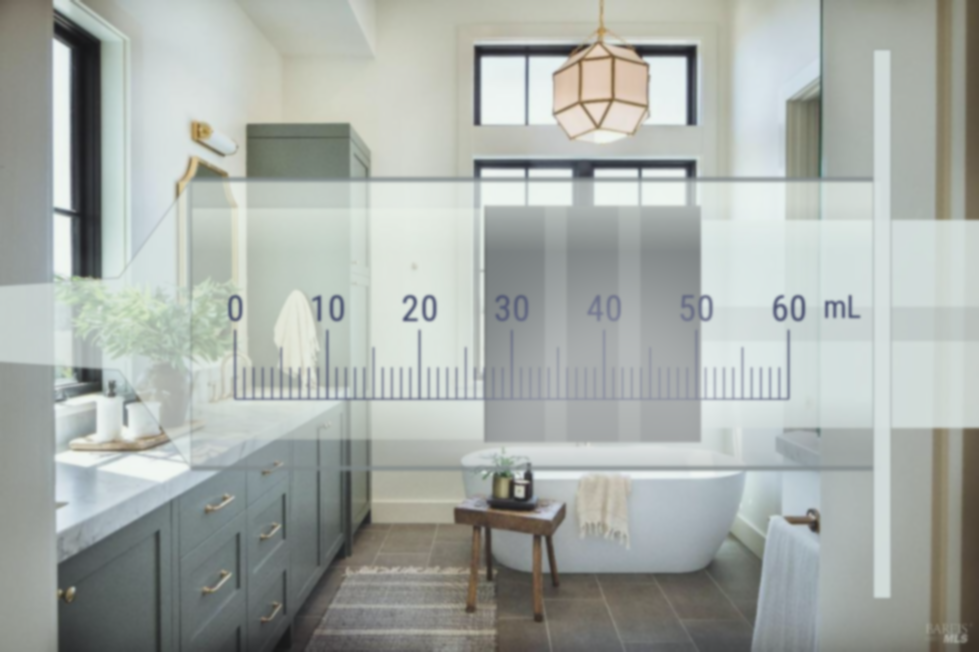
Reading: mL 27
